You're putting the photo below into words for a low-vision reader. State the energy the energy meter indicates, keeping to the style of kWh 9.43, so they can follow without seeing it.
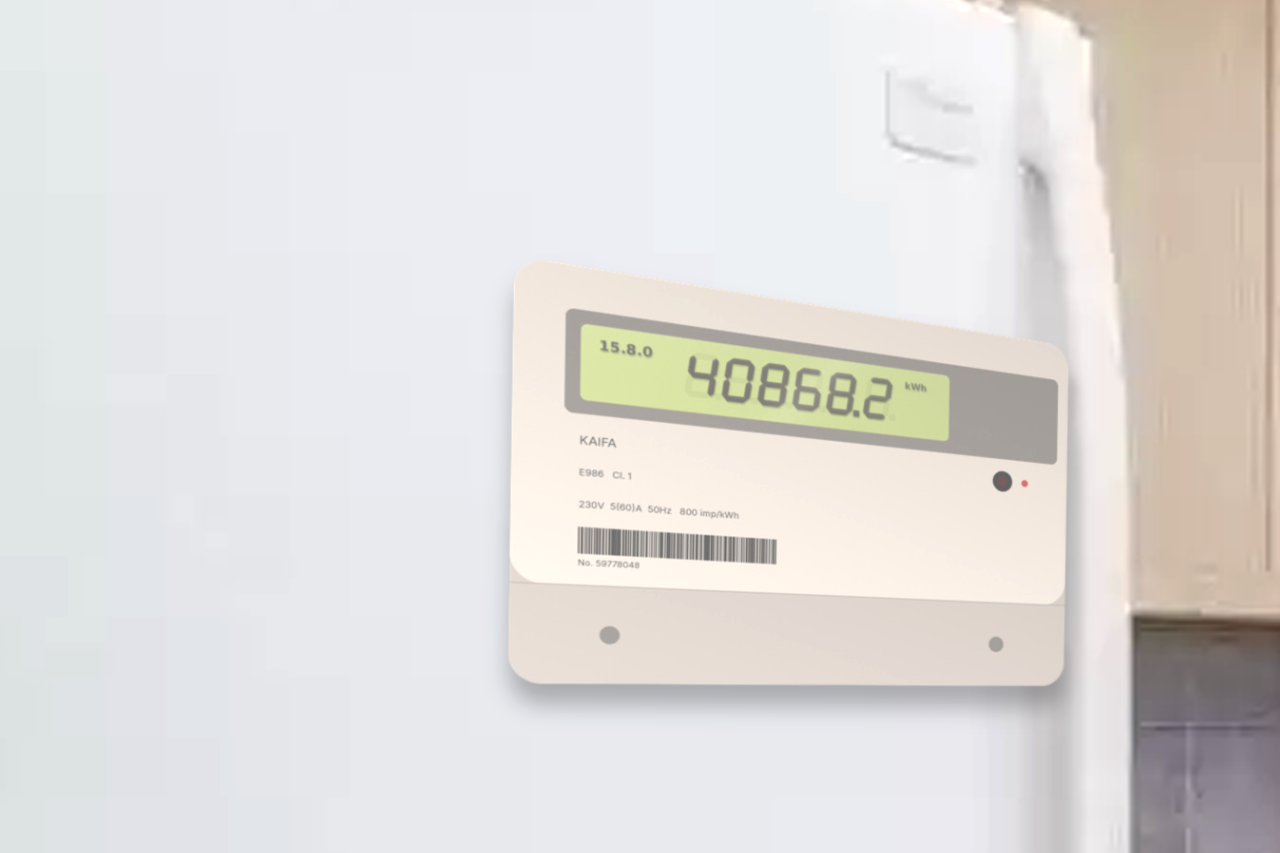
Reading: kWh 40868.2
